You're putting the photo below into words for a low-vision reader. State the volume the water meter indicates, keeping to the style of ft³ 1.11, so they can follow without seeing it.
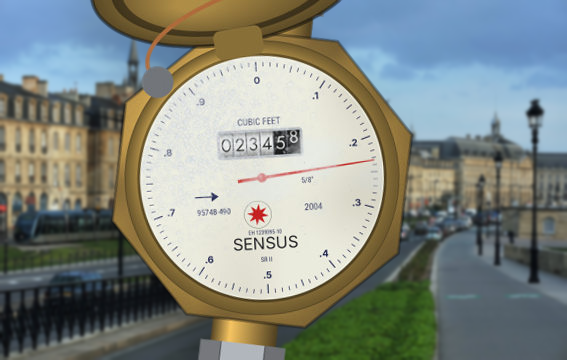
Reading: ft³ 23458.23
